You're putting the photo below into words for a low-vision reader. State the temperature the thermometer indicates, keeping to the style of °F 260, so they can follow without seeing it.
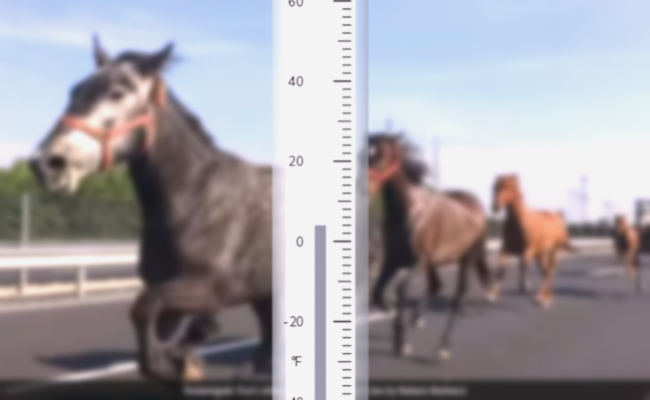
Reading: °F 4
